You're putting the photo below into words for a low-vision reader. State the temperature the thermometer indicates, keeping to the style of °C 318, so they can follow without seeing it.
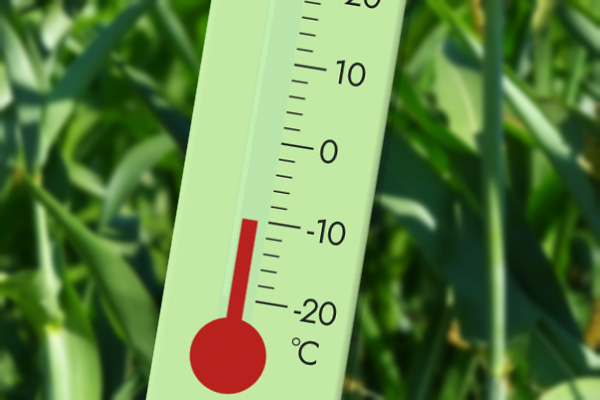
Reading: °C -10
